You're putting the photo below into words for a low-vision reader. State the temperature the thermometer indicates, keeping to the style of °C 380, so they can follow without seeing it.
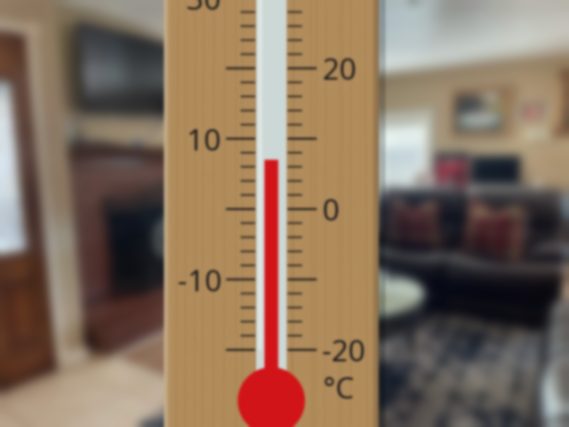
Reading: °C 7
